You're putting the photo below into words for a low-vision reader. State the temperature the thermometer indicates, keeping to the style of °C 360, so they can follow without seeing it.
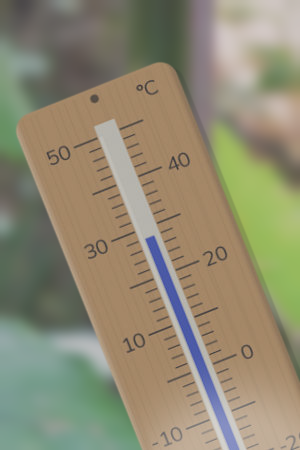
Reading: °C 28
